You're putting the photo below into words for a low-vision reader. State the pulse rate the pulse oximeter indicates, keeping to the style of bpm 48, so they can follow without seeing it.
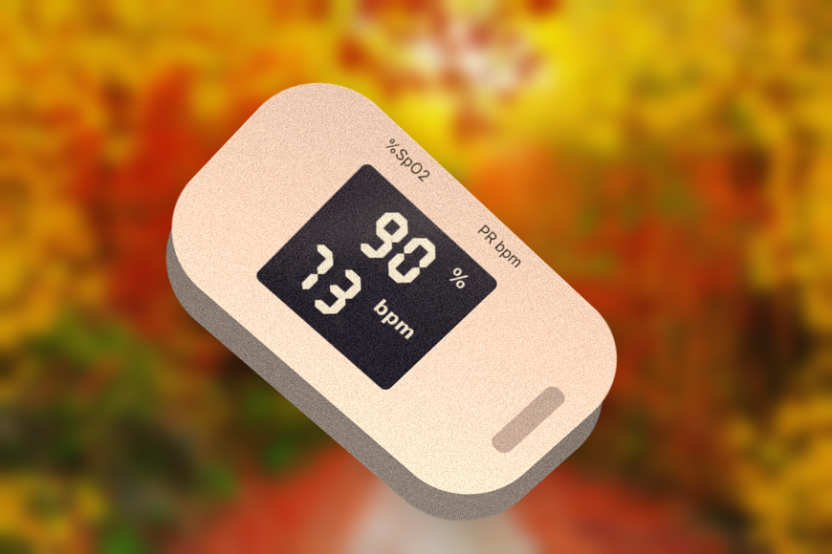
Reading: bpm 73
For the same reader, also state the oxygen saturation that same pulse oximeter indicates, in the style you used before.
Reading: % 90
